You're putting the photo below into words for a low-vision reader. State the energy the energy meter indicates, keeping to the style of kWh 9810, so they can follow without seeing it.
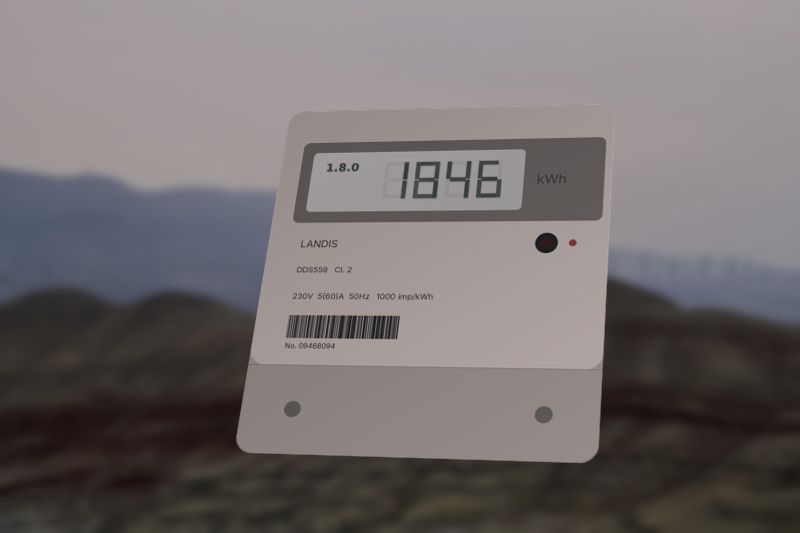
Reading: kWh 1846
